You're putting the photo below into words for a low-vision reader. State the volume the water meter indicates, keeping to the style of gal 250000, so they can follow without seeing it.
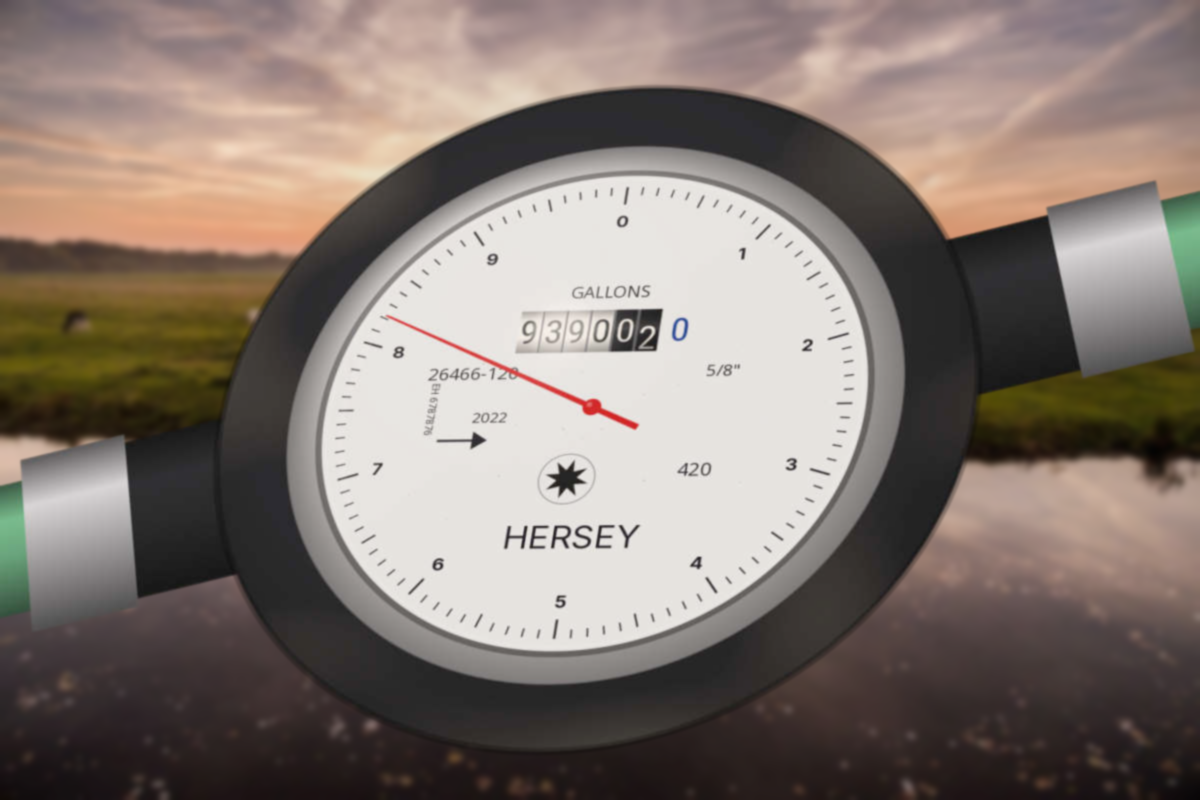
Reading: gal 9390018.2
